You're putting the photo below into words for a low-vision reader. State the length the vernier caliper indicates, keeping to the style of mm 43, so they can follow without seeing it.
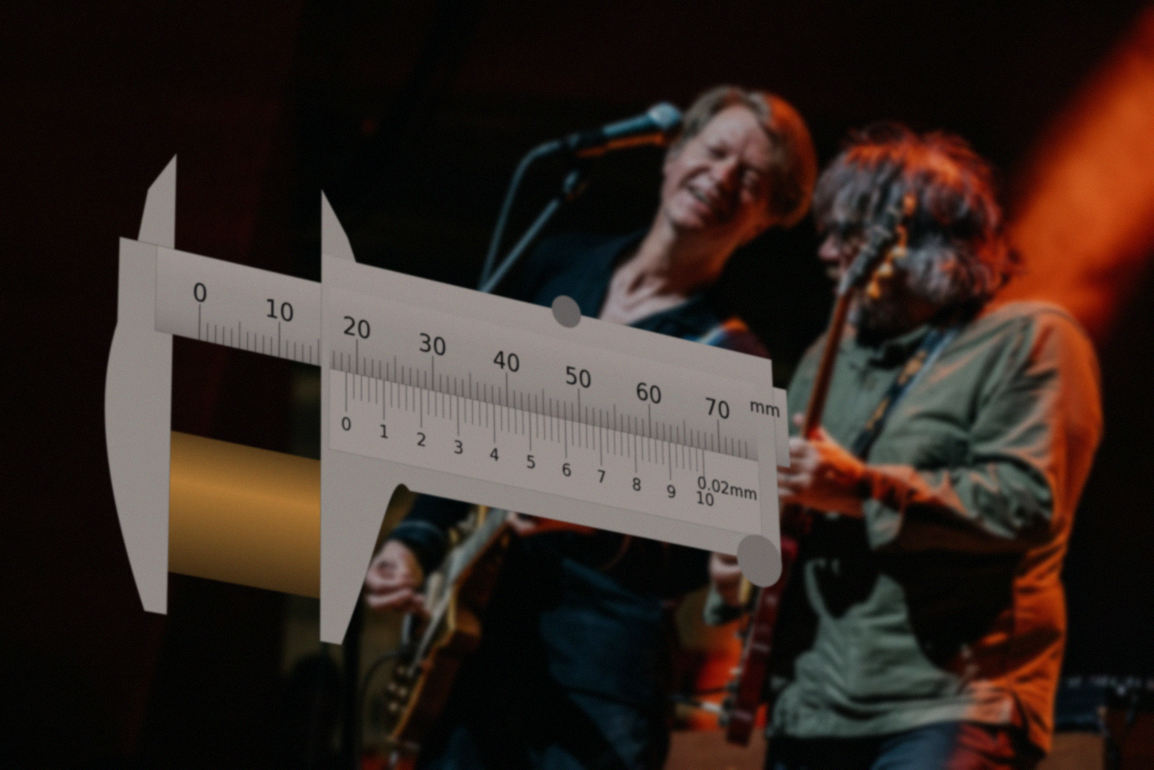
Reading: mm 18.6
